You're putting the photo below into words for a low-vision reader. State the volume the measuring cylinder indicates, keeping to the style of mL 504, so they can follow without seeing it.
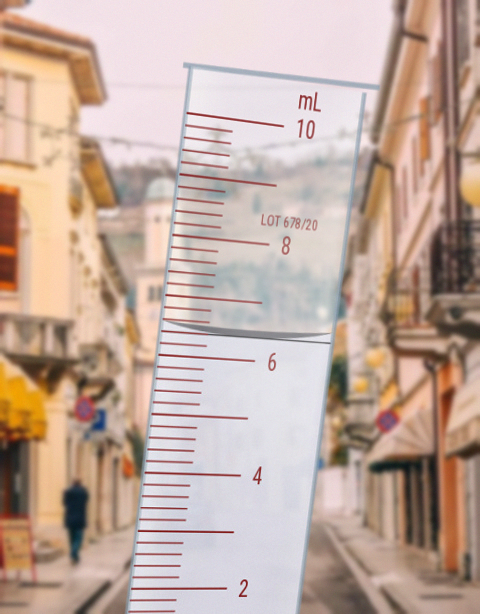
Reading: mL 6.4
